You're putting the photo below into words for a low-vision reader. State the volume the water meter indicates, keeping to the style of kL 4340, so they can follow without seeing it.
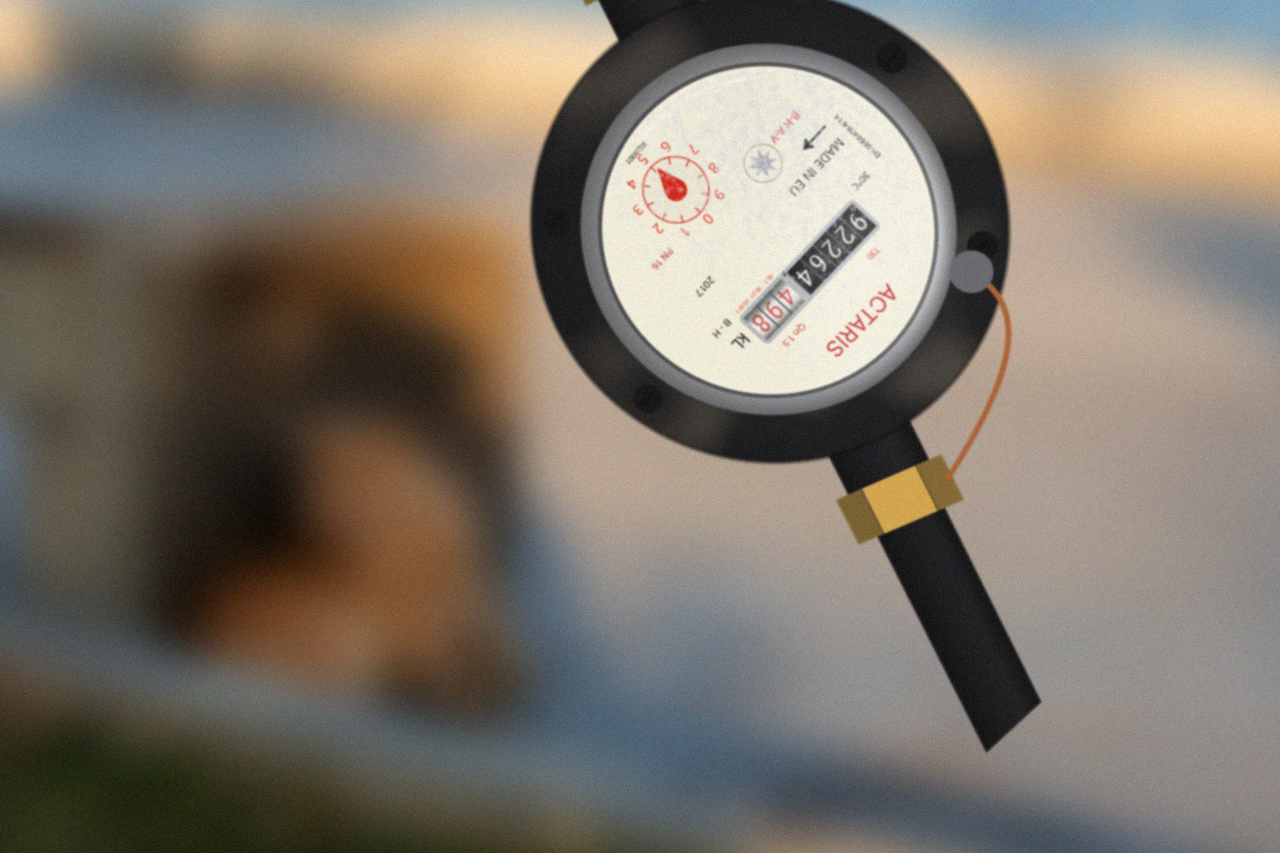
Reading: kL 92264.4985
